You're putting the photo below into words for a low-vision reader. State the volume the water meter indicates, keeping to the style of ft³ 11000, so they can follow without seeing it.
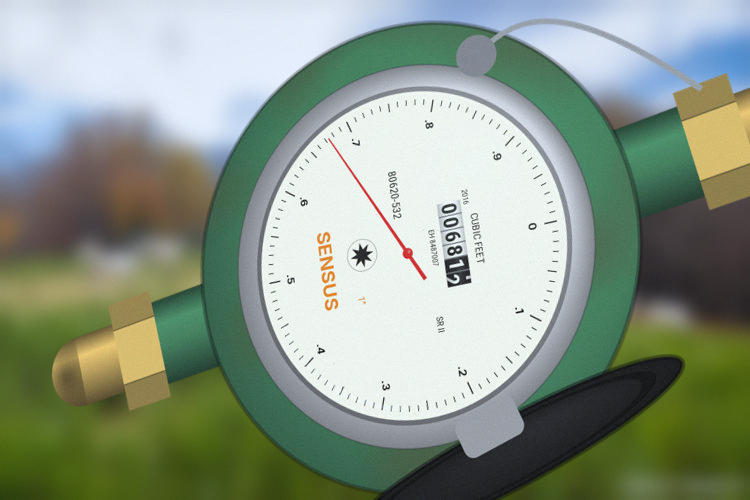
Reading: ft³ 6811.67
